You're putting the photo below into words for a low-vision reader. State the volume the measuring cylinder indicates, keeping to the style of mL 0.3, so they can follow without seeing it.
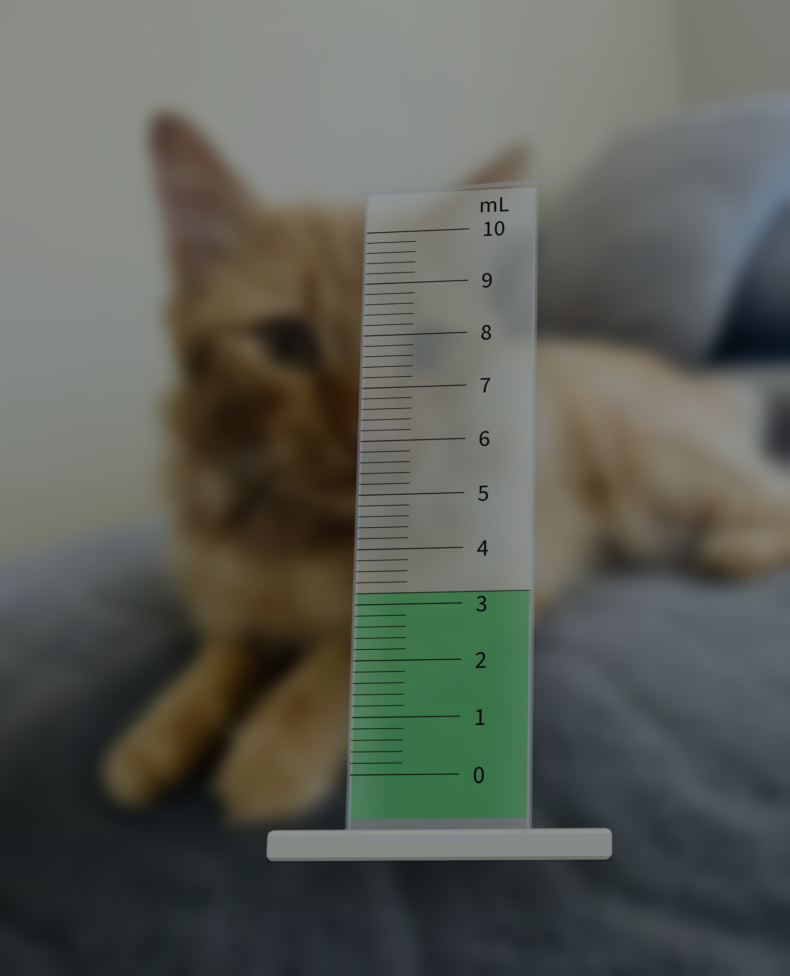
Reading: mL 3.2
